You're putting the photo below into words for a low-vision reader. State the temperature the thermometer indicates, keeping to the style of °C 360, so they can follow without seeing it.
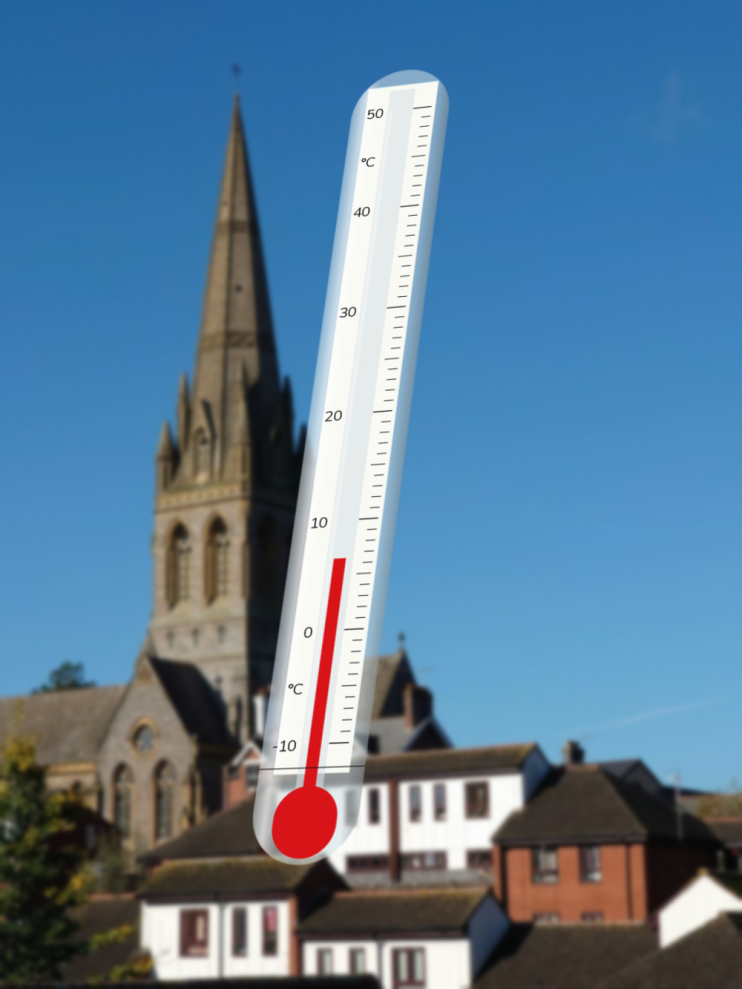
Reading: °C 6.5
